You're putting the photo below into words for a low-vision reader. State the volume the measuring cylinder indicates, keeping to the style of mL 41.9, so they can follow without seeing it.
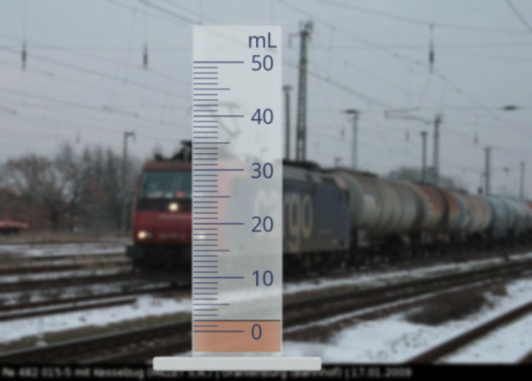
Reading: mL 2
